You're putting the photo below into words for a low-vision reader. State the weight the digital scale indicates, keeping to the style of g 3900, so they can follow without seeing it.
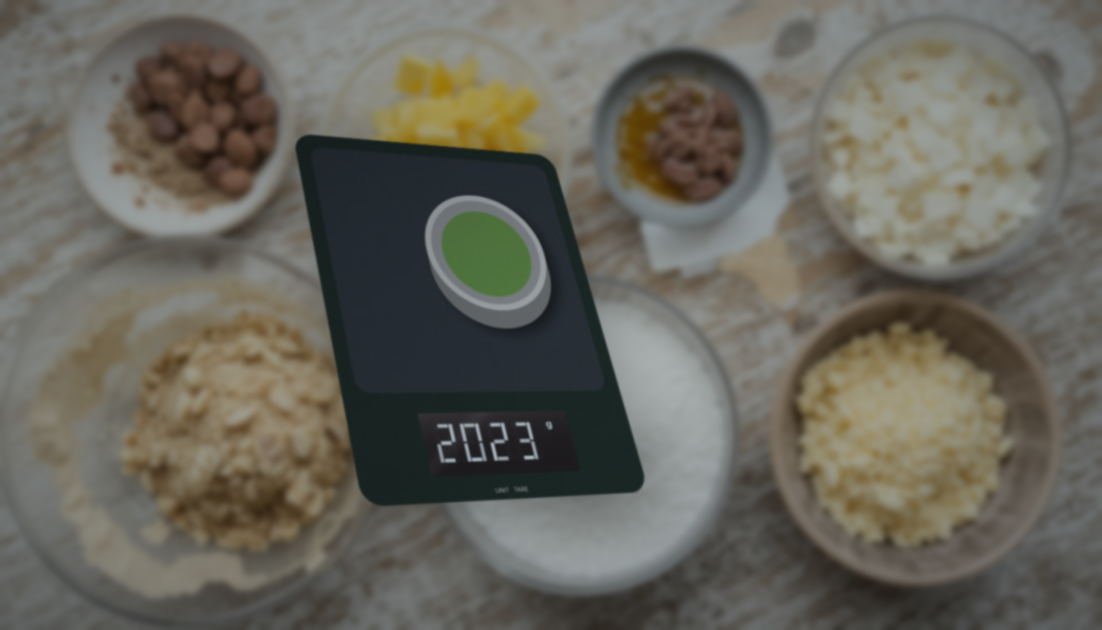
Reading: g 2023
